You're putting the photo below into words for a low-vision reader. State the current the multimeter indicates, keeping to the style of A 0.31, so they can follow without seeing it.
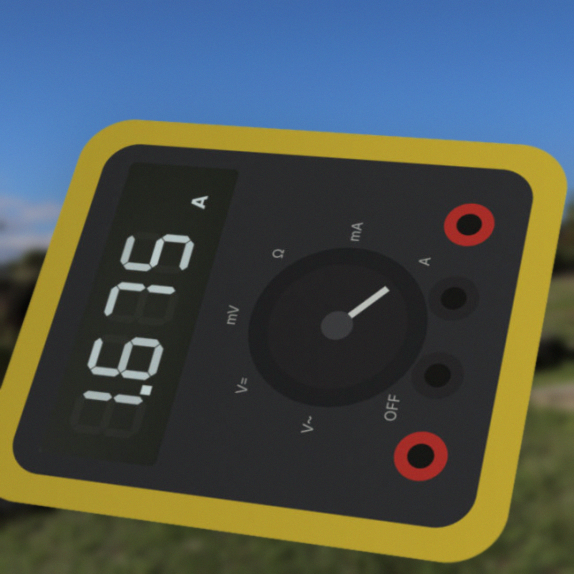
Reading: A 1.675
